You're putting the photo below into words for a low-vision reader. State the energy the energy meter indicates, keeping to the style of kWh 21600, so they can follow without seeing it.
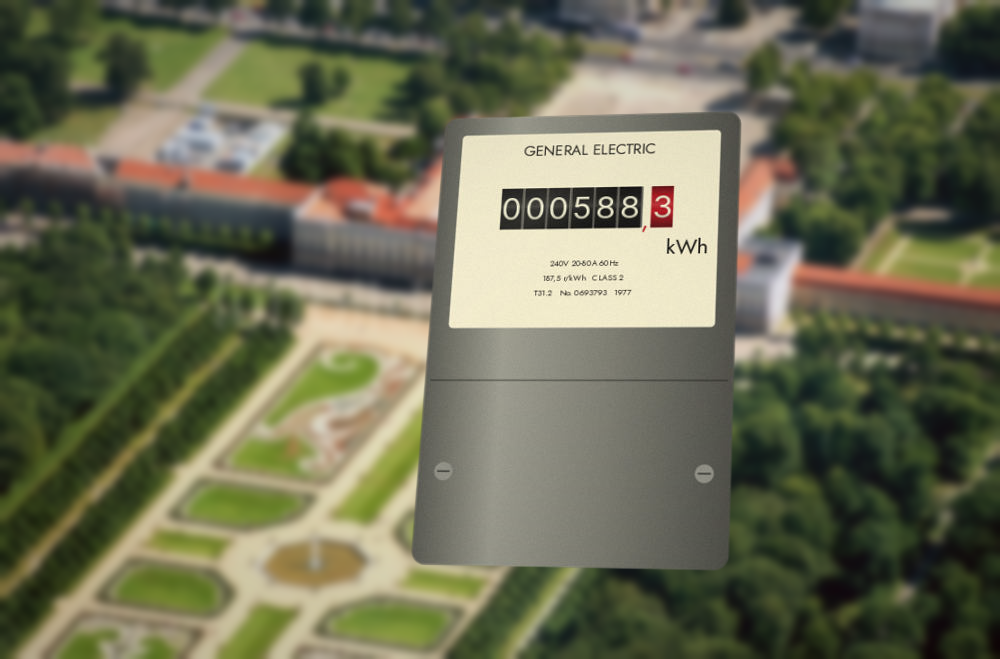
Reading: kWh 588.3
